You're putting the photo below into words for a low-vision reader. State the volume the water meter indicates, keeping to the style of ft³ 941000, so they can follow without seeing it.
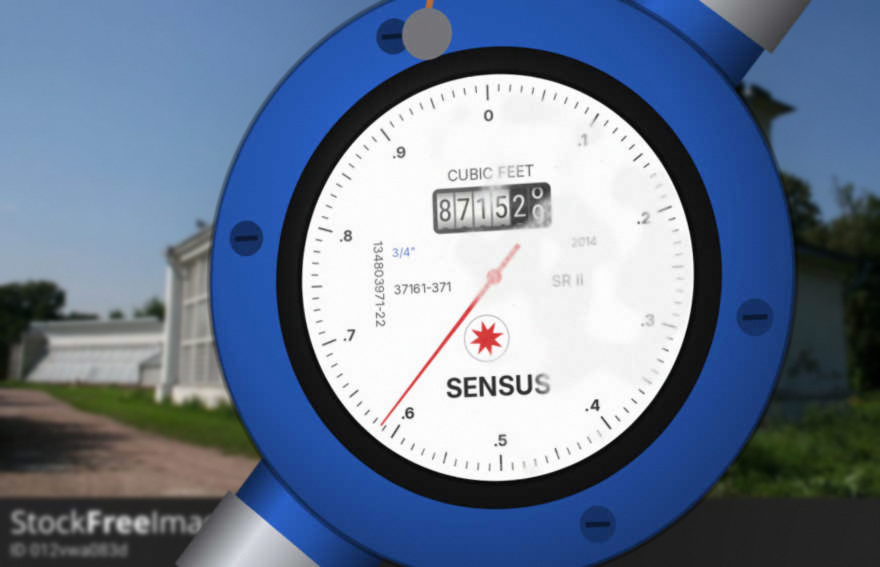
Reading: ft³ 871528.61
